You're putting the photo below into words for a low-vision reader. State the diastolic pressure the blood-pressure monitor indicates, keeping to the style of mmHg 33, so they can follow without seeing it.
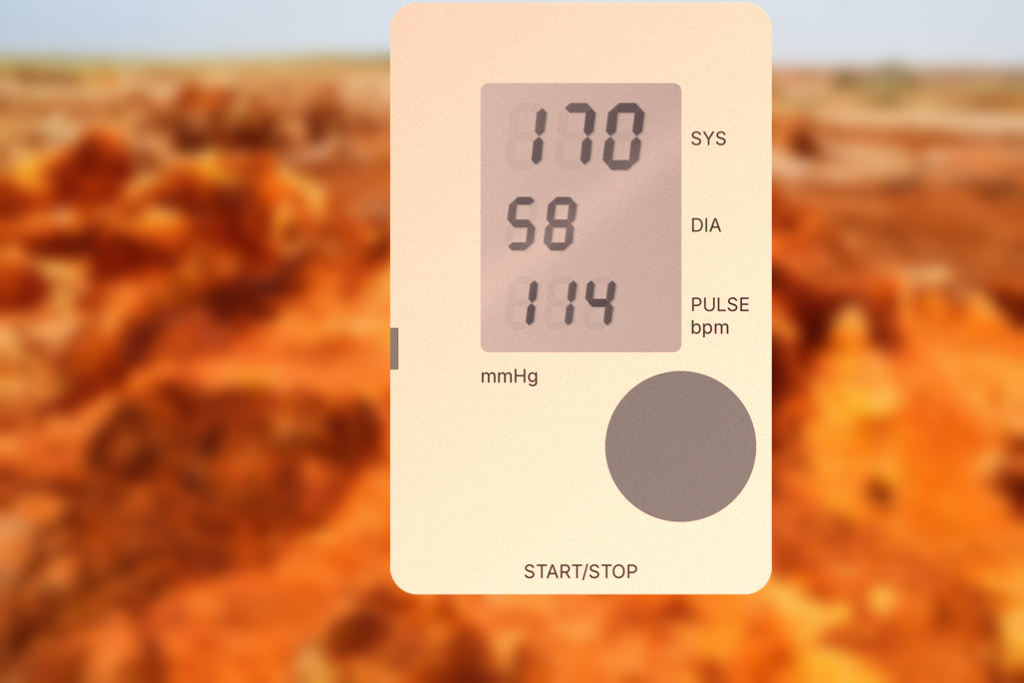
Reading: mmHg 58
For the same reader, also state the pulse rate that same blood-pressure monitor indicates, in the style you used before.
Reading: bpm 114
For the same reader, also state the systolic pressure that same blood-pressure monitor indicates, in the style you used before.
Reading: mmHg 170
